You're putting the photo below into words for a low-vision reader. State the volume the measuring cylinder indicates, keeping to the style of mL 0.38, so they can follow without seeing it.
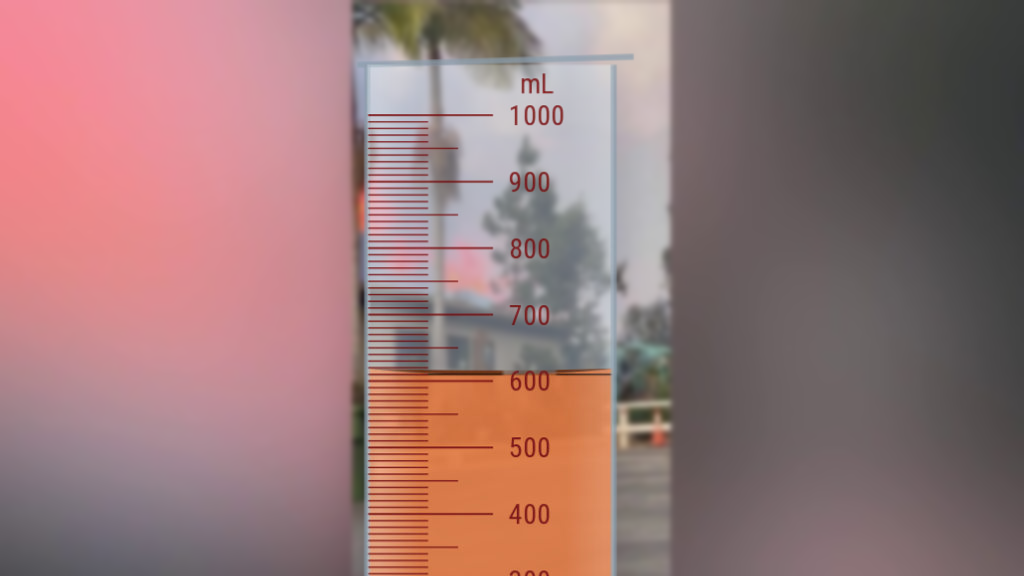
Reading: mL 610
